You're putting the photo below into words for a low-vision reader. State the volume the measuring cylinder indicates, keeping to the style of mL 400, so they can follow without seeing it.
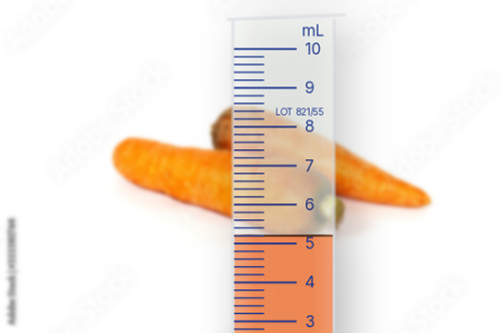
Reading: mL 5.2
